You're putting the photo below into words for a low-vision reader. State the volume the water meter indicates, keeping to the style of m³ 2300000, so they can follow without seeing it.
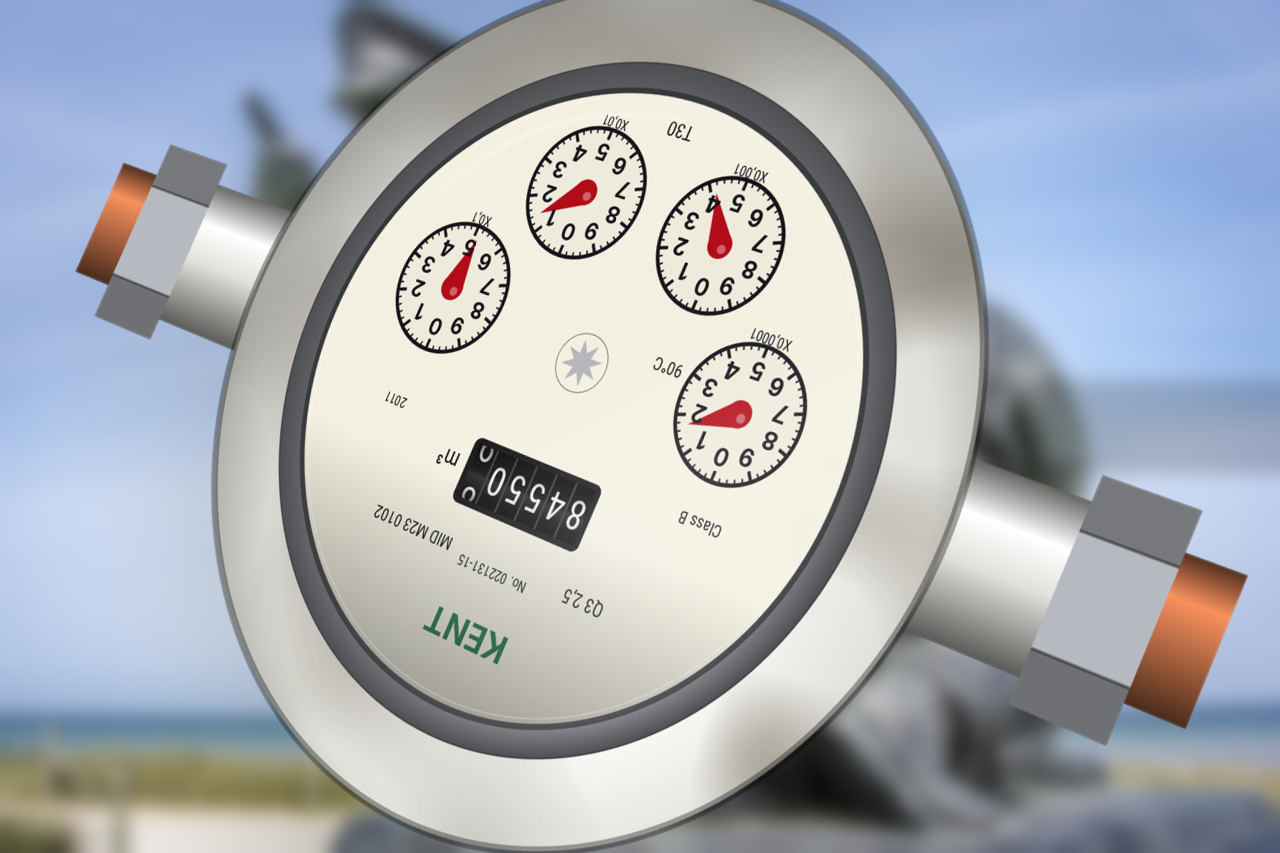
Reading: m³ 845508.5141
